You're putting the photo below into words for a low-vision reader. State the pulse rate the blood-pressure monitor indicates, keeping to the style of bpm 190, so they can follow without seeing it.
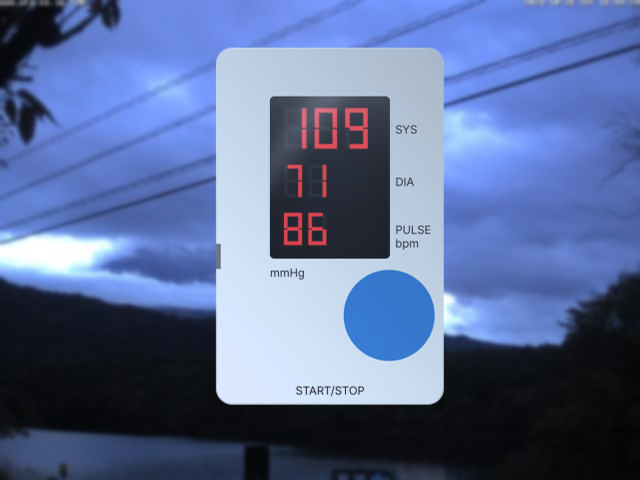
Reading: bpm 86
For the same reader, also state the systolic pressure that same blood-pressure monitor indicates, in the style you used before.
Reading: mmHg 109
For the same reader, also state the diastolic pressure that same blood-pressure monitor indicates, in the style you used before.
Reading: mmHg 71
